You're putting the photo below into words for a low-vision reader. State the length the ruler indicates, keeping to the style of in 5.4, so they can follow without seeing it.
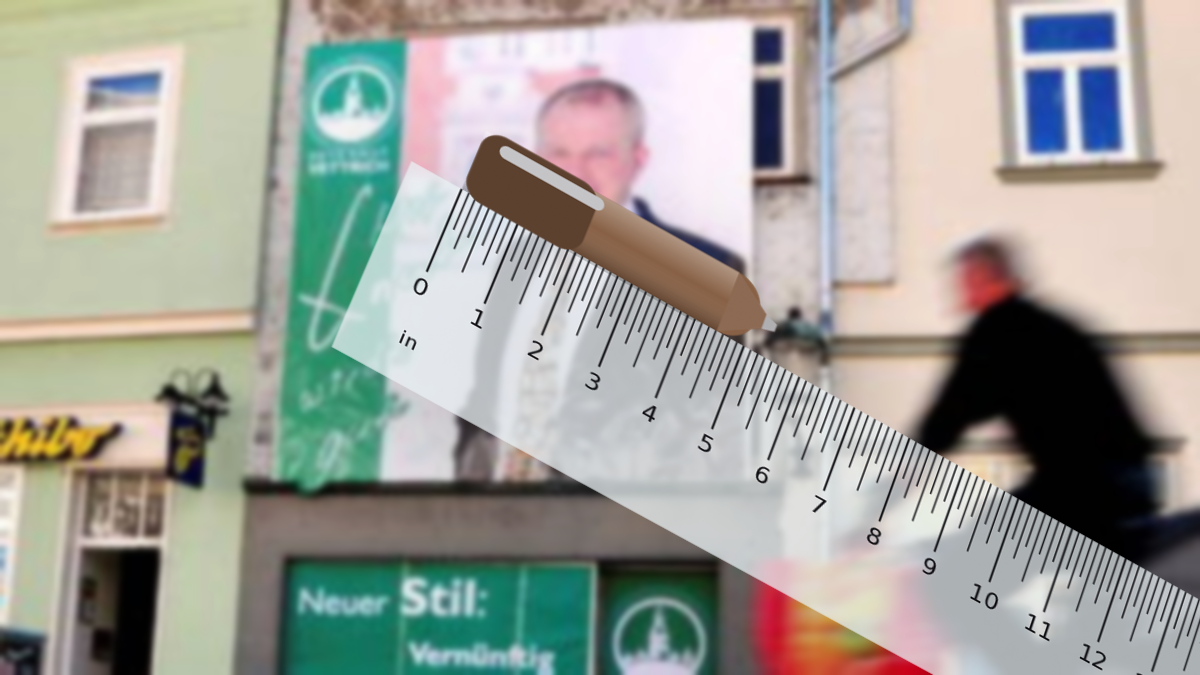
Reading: in 5.375
